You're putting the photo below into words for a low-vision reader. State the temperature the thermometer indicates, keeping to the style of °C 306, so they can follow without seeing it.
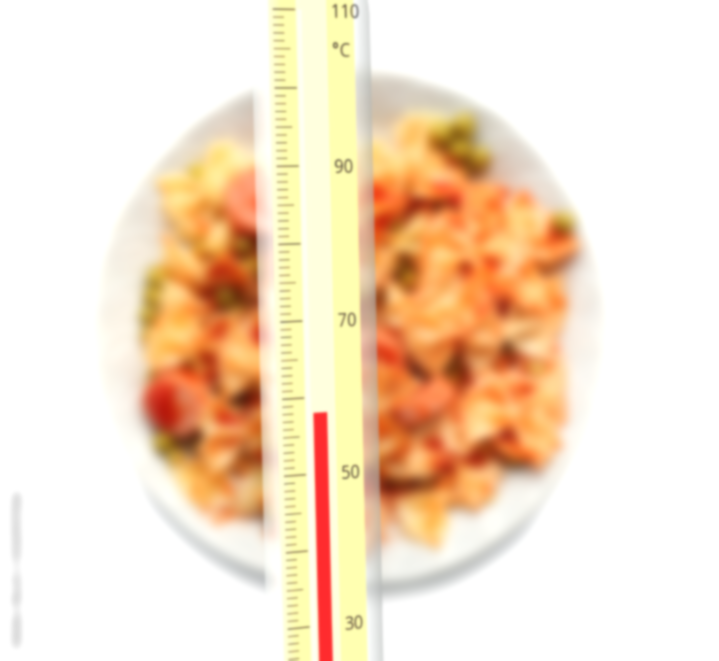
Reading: °C 58
